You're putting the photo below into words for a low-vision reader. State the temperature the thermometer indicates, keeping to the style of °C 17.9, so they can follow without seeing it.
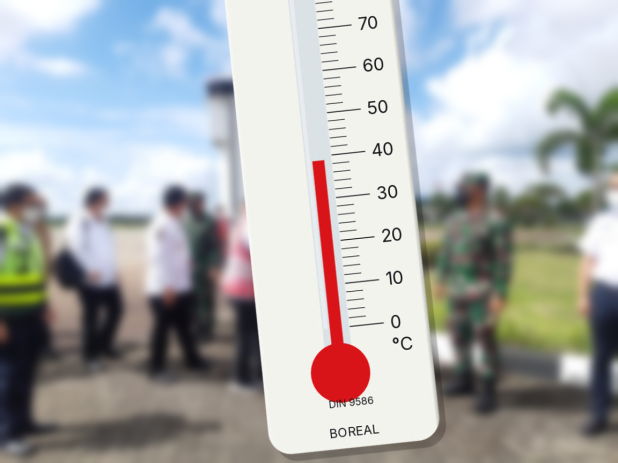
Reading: °C 39
